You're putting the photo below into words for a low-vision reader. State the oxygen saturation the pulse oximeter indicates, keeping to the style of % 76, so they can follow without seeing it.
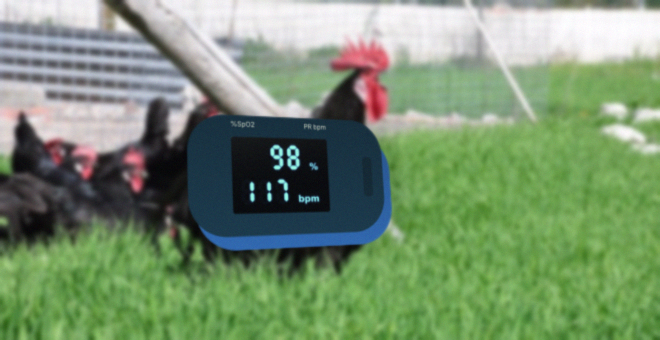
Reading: % 98
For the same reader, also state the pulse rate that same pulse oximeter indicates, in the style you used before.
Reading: bpm 117
